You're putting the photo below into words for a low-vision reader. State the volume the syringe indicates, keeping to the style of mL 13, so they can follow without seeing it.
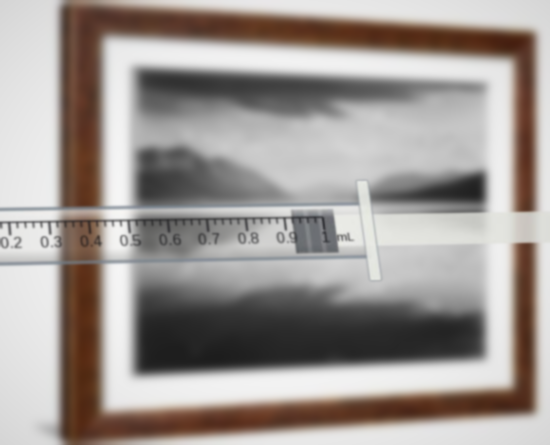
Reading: mL 0.92
